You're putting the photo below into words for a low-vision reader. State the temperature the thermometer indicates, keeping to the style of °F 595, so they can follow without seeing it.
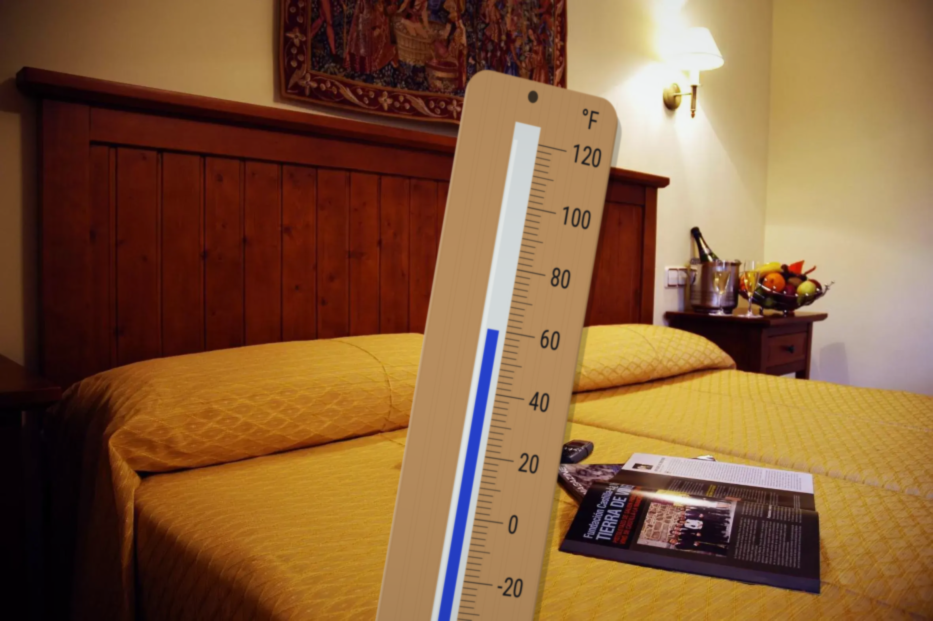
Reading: °F 60
